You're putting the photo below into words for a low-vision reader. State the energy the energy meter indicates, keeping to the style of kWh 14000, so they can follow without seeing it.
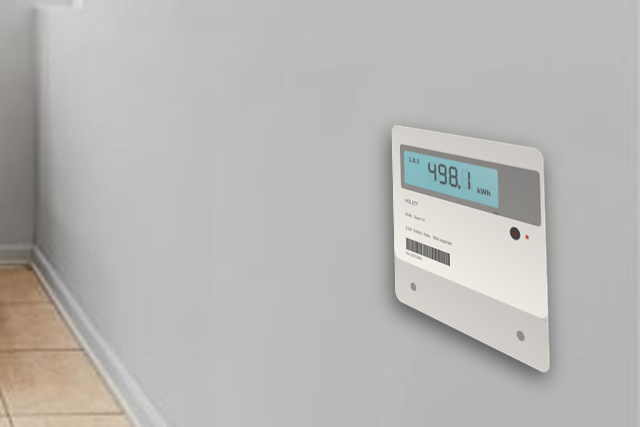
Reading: kWh 498.1
